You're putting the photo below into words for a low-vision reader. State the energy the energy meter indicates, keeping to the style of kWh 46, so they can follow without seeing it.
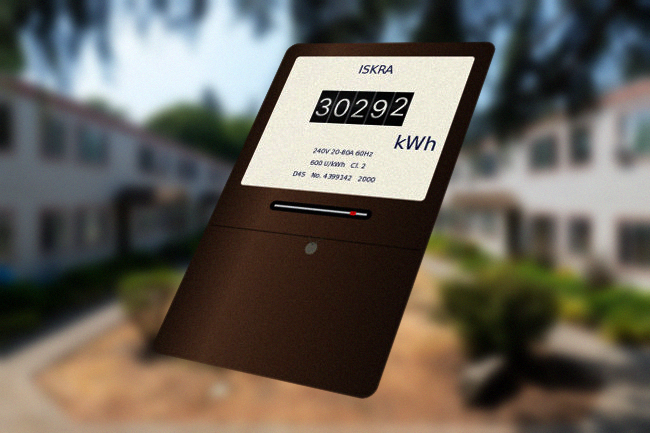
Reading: kWh 30292
